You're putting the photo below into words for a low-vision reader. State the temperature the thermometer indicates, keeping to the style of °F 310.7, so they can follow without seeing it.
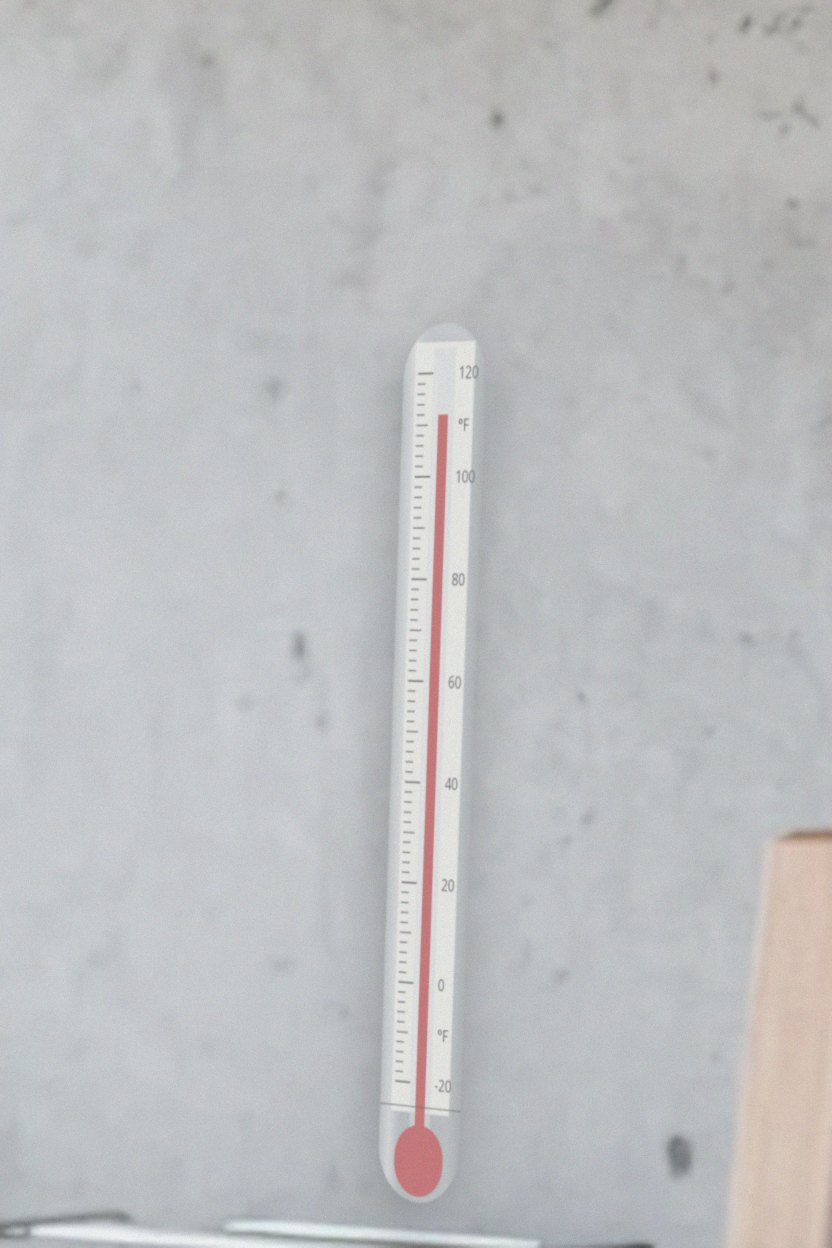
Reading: °F 112
